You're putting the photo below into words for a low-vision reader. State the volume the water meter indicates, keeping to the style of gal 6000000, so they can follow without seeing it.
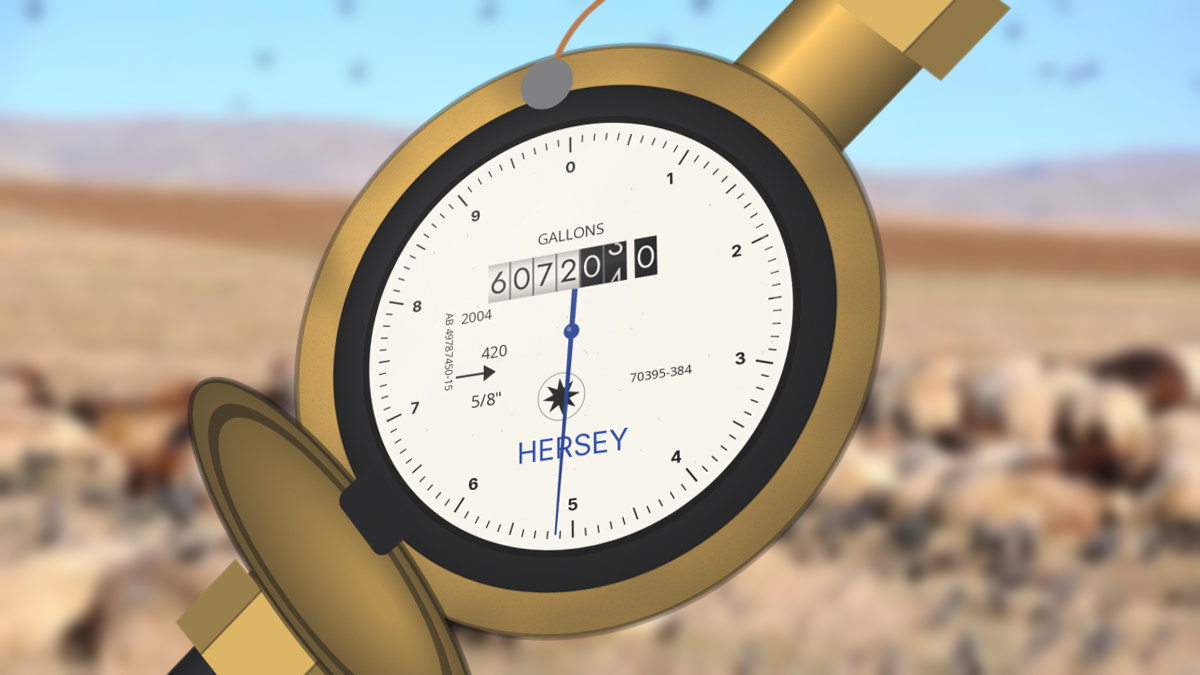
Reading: gal 6072035.1
